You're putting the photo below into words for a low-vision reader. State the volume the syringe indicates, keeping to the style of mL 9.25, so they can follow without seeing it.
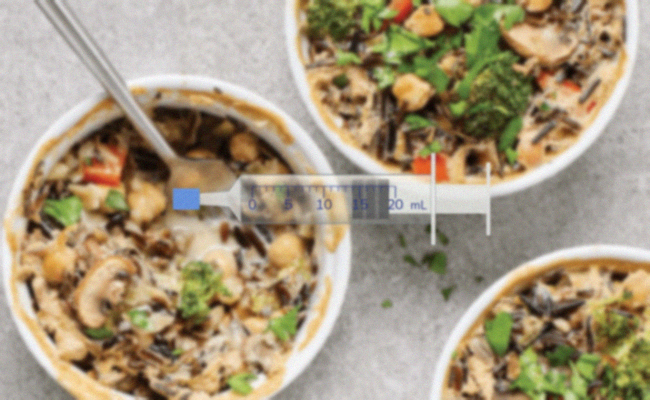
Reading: mL 14
